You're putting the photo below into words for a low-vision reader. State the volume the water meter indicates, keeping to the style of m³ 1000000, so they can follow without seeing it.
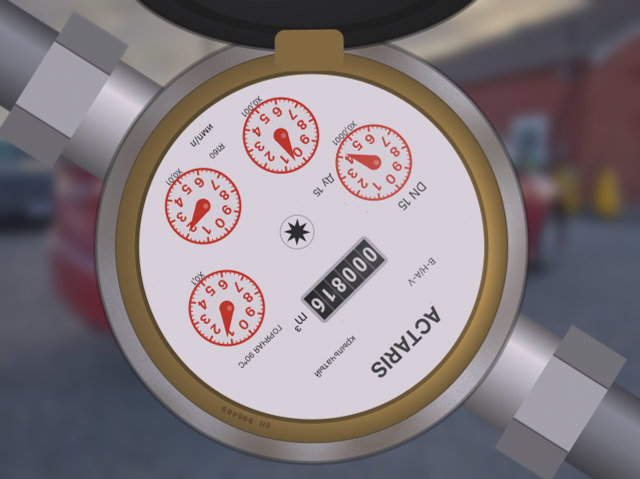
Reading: m³ 816.1204
